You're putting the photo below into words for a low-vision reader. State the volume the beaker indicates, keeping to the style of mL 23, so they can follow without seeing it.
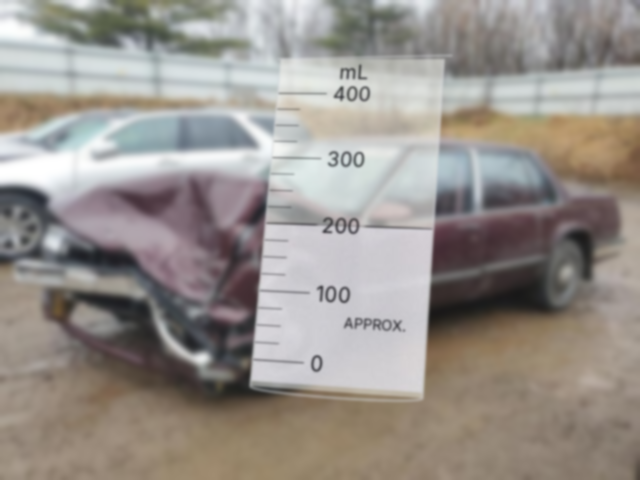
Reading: mL 200
